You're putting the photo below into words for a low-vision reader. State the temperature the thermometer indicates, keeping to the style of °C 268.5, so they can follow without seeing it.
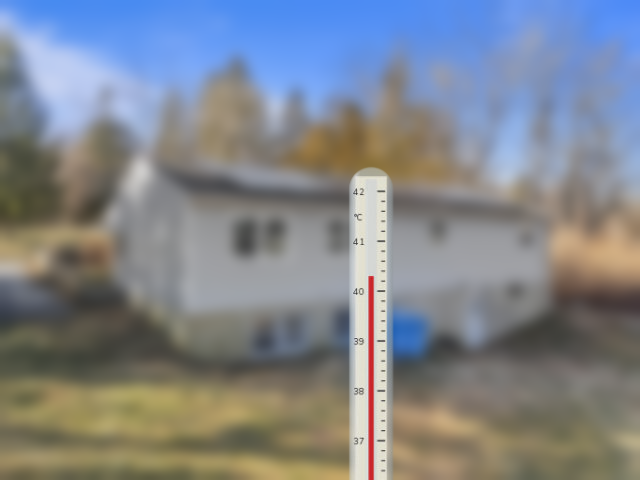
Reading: °C 40.3
